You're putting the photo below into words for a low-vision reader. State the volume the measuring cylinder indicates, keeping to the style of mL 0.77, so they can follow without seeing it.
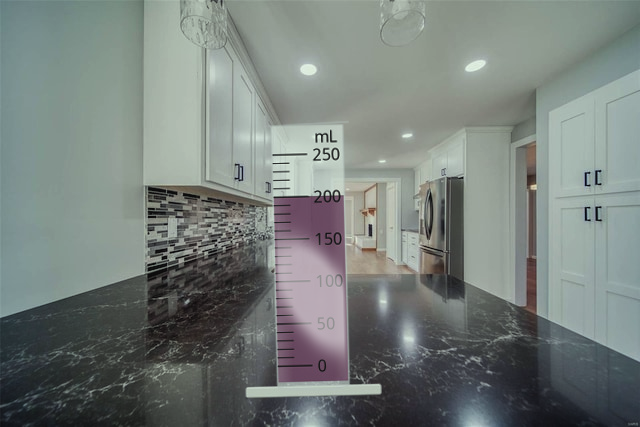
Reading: mL 200
